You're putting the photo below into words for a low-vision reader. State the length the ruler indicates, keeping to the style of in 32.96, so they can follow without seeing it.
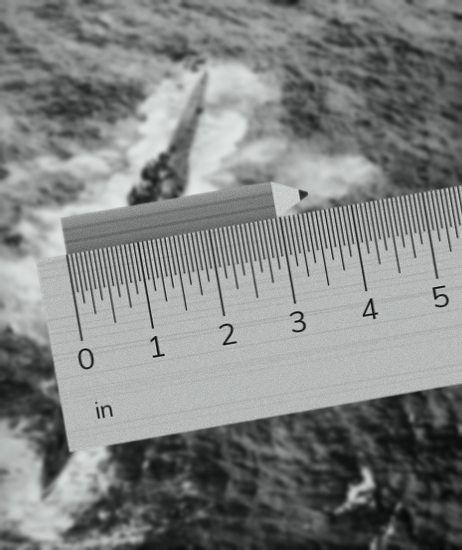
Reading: in 3.4375
